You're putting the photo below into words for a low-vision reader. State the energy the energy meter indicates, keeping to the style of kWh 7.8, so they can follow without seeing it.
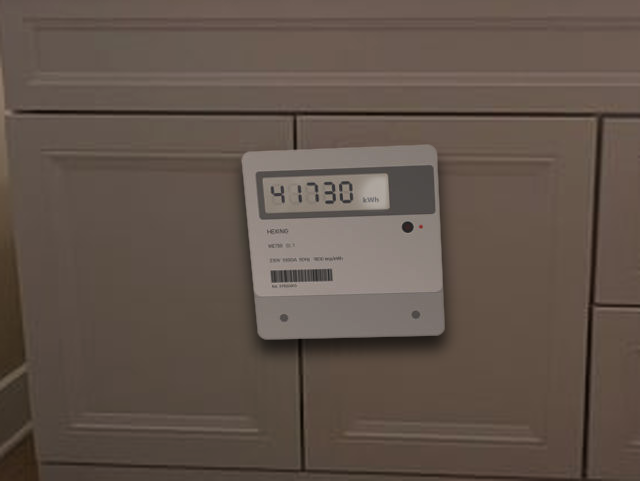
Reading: kWh 41730
